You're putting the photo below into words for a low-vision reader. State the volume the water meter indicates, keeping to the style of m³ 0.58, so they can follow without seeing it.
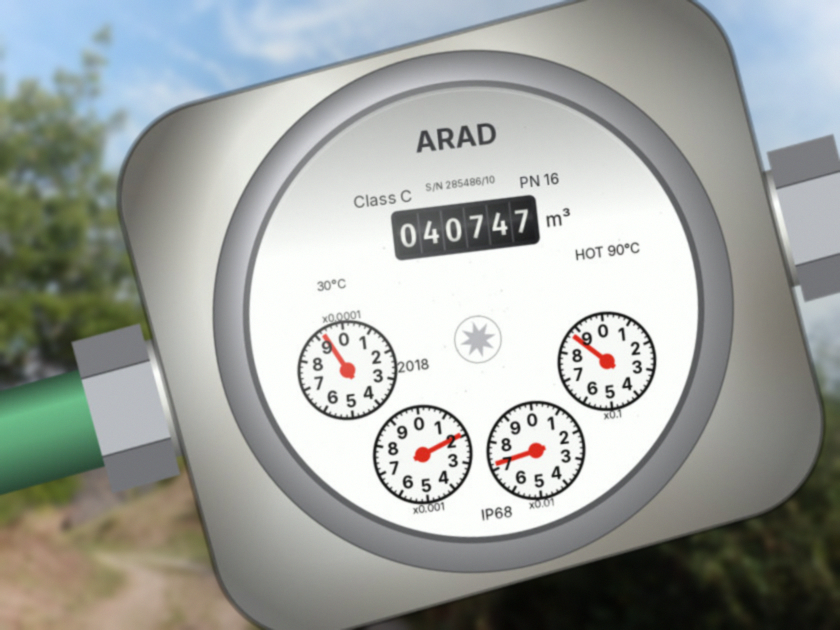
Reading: m³ 40747.8719
